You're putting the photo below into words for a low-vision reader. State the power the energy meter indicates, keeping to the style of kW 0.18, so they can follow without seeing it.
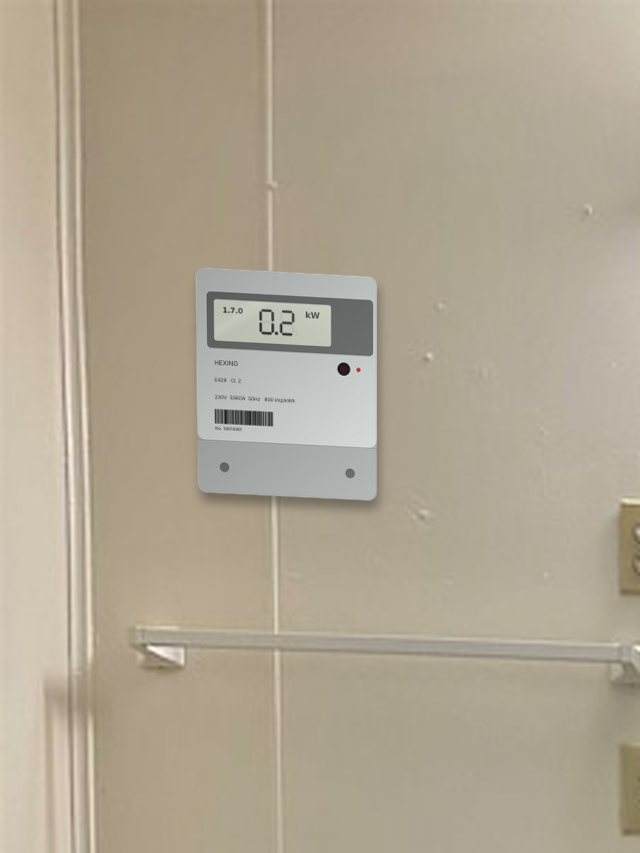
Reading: kW 0.2
